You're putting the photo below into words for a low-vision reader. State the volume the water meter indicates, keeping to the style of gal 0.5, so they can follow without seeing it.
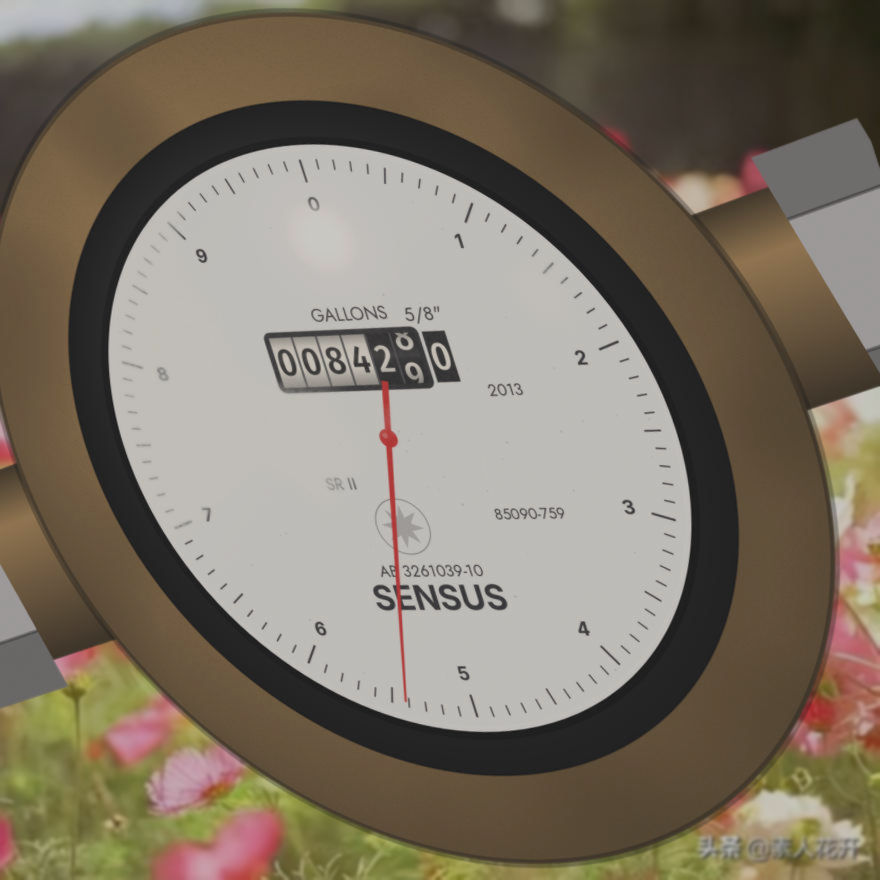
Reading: gal 84285.4
